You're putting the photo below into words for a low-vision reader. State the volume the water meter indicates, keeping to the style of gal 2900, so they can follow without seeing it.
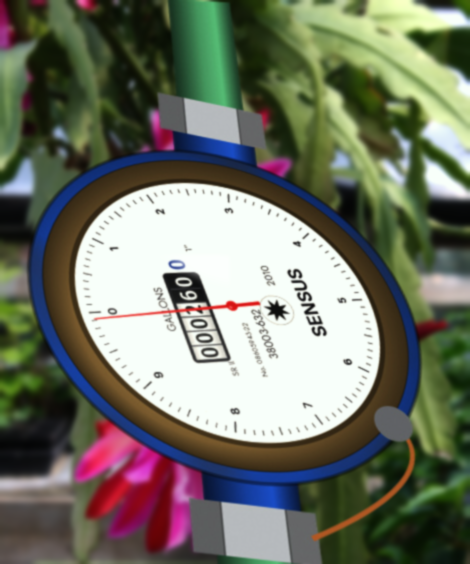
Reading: gal 2599.9
